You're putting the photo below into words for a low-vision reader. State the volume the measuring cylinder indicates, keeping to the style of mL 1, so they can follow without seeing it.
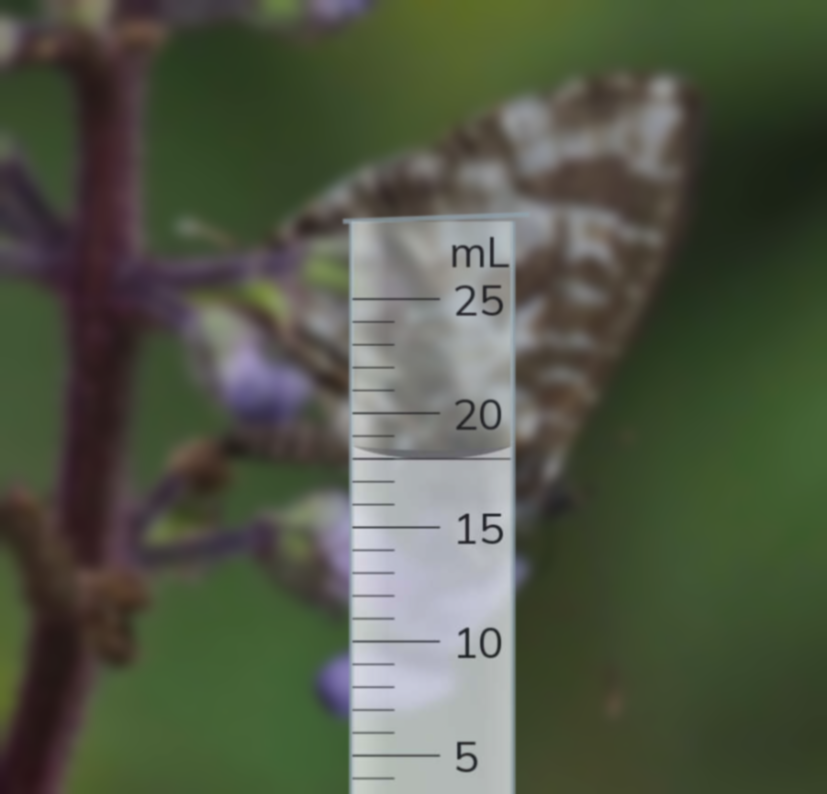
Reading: mL 18
